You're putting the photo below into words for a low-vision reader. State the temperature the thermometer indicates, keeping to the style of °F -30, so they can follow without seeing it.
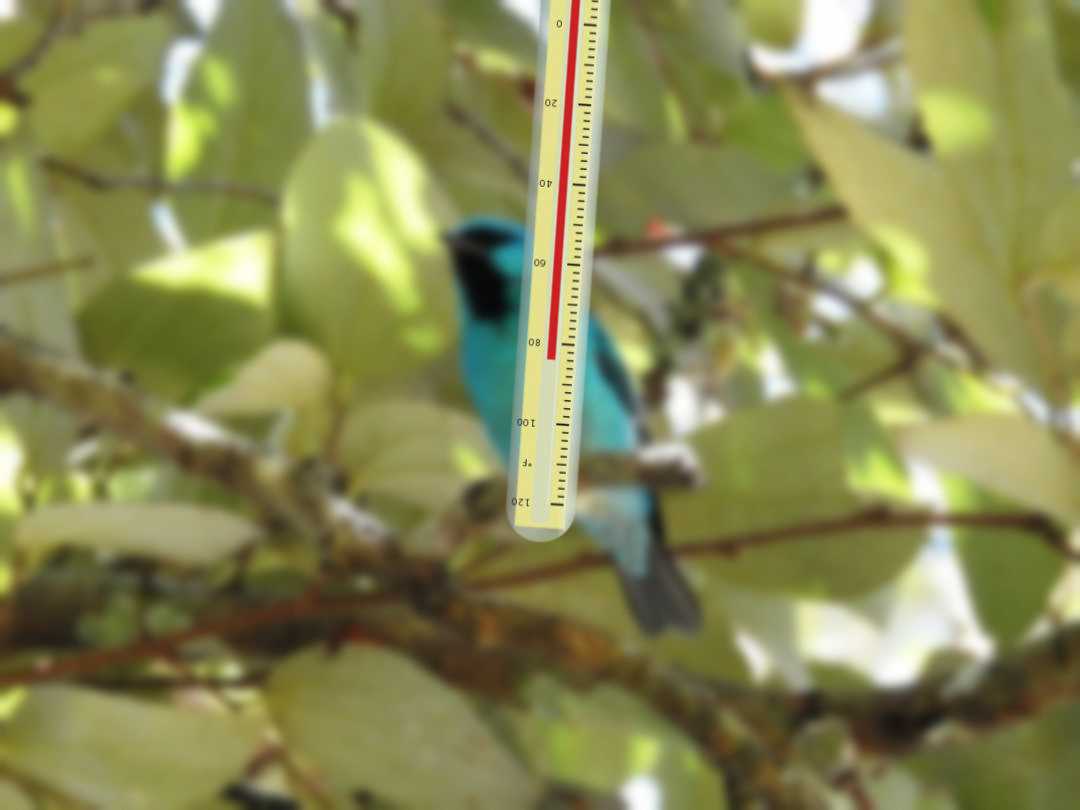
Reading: °F 84
